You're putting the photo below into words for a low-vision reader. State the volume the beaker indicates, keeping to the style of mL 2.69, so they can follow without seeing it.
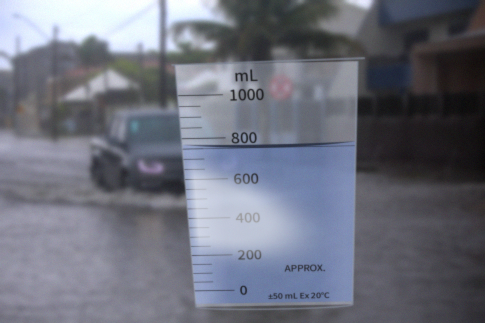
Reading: mL 750
